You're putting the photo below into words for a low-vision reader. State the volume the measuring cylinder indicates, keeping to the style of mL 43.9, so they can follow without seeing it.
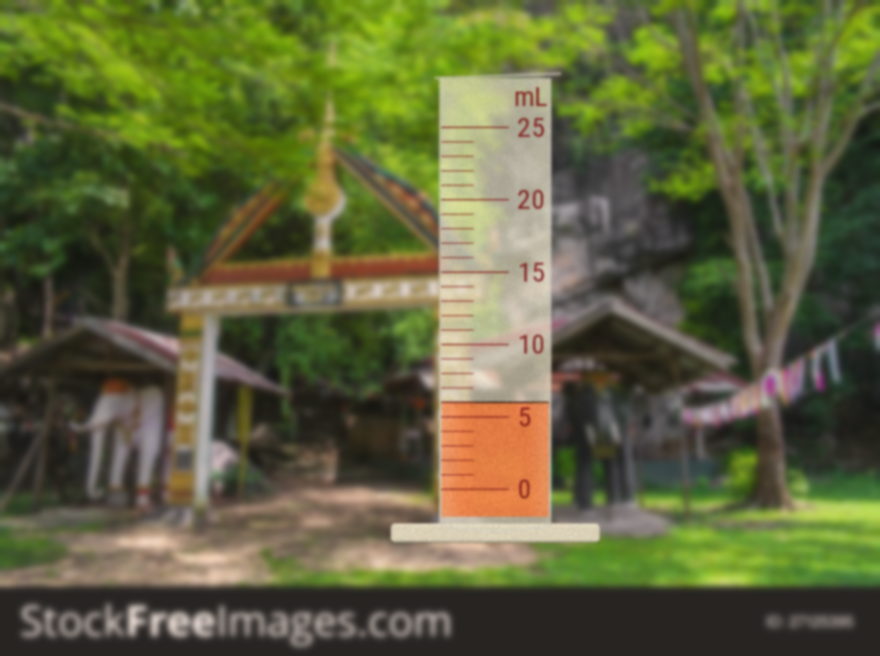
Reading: mL 6
